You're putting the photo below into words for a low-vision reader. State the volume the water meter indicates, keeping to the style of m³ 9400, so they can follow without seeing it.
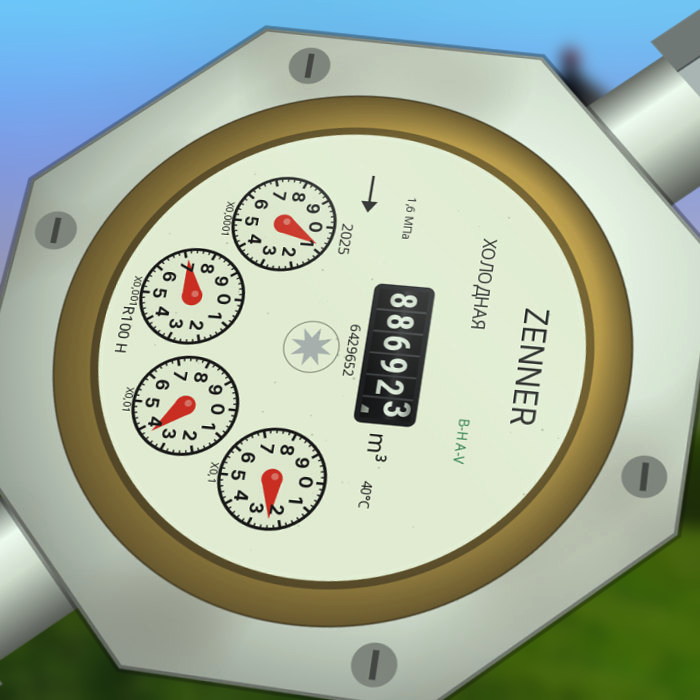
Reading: m³ 886923.2370
